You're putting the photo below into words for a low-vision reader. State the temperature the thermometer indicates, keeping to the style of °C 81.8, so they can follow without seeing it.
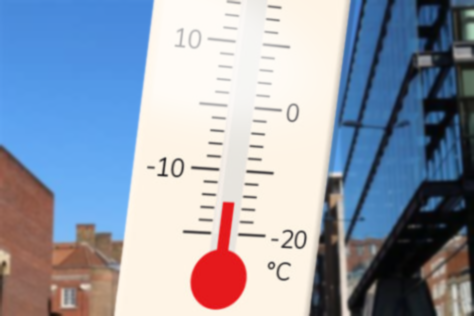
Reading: °C -15
